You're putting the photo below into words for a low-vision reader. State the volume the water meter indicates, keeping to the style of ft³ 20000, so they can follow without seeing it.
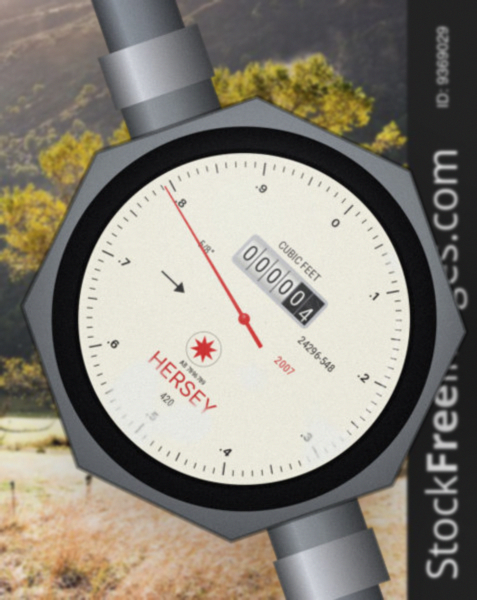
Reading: ft³ 3.79
